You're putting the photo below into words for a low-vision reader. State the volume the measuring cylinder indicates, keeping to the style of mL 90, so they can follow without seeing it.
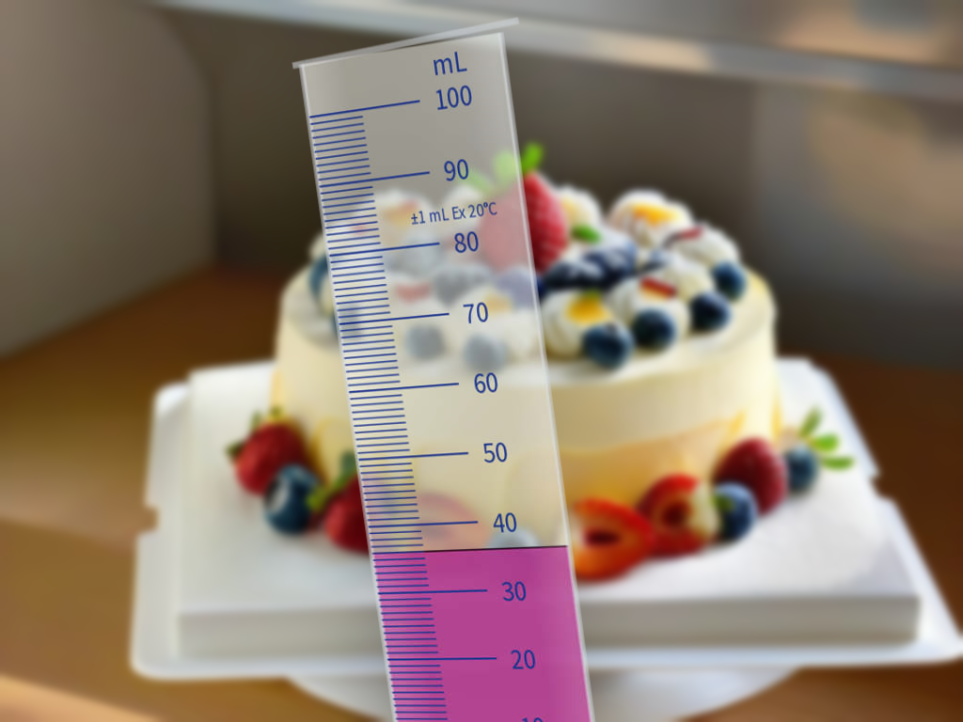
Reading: mL 36
